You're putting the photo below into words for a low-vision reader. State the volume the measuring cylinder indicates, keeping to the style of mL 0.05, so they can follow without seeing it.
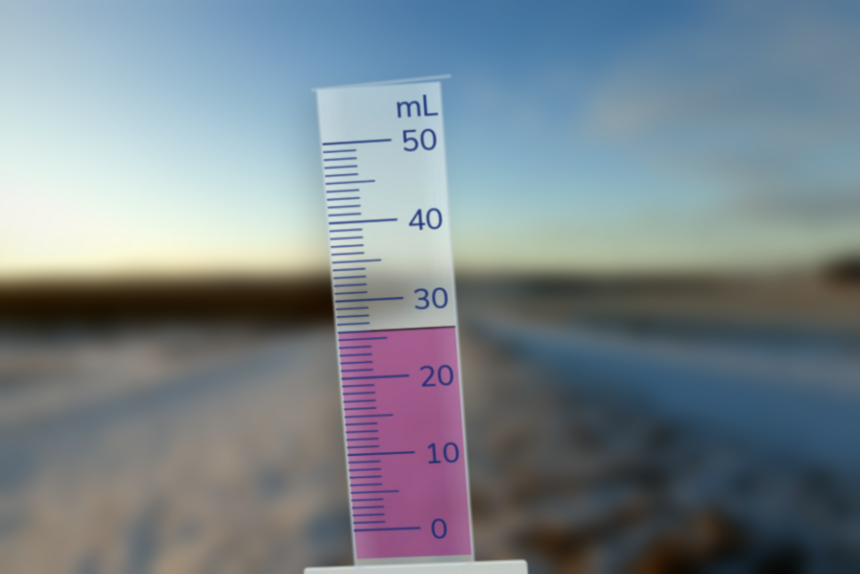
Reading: mL 26
